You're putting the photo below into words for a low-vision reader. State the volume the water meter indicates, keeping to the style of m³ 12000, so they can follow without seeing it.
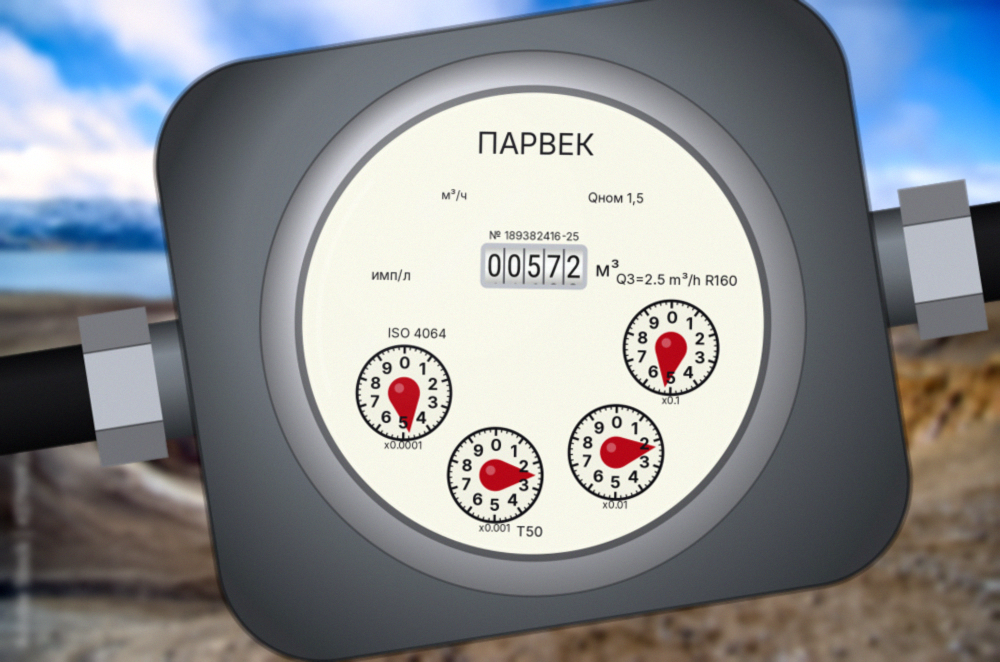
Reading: m³ 572.5224
